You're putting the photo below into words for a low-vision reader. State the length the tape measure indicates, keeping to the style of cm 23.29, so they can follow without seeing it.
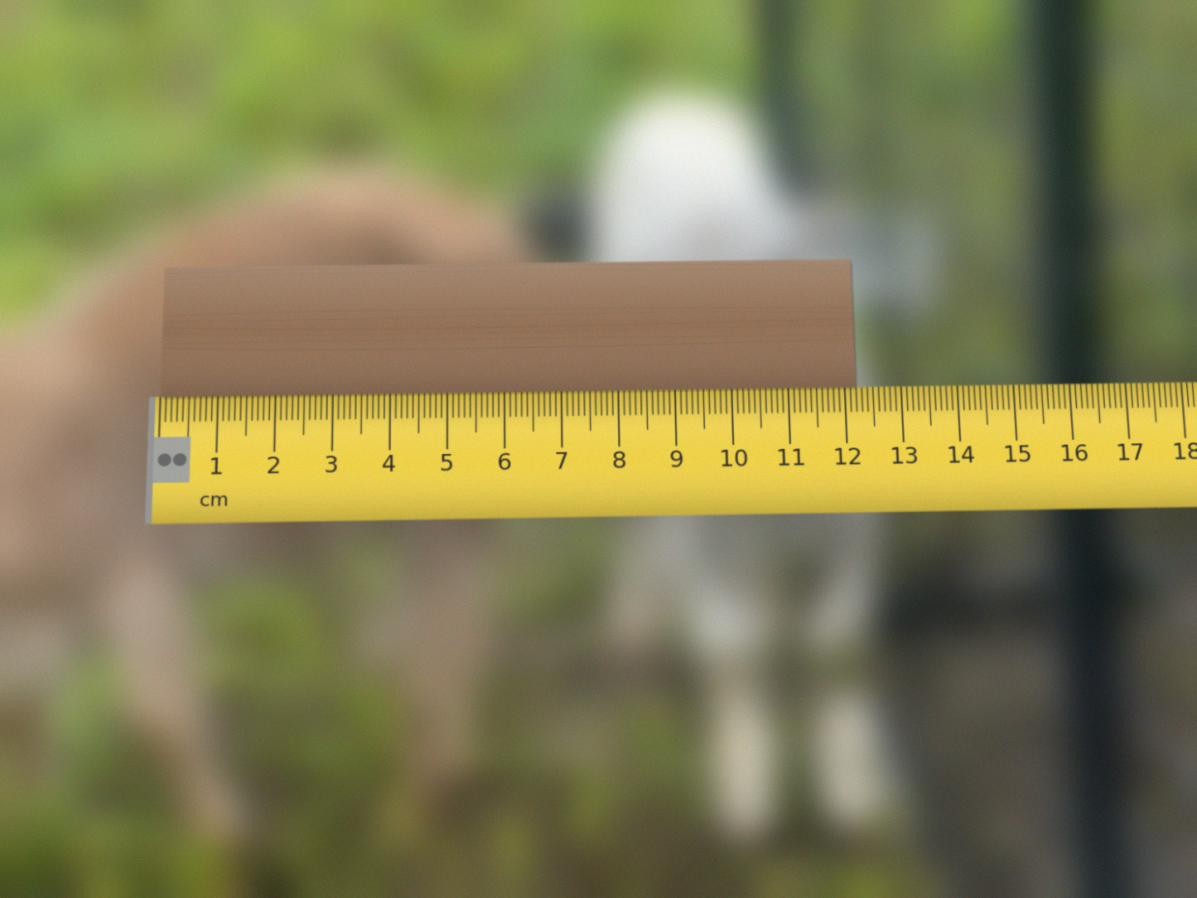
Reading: cm 12.2
